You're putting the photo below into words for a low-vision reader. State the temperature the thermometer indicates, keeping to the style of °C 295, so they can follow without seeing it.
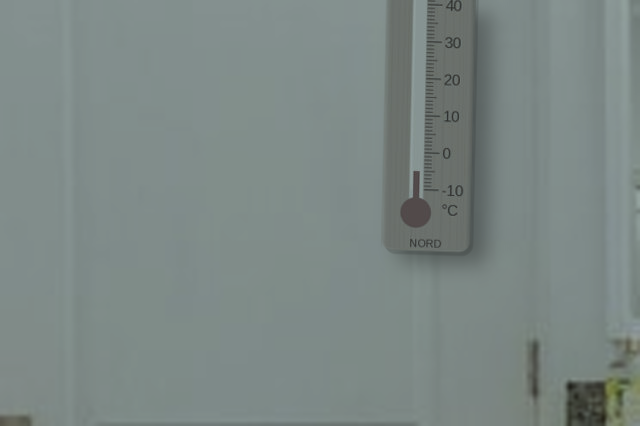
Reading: °C -5
